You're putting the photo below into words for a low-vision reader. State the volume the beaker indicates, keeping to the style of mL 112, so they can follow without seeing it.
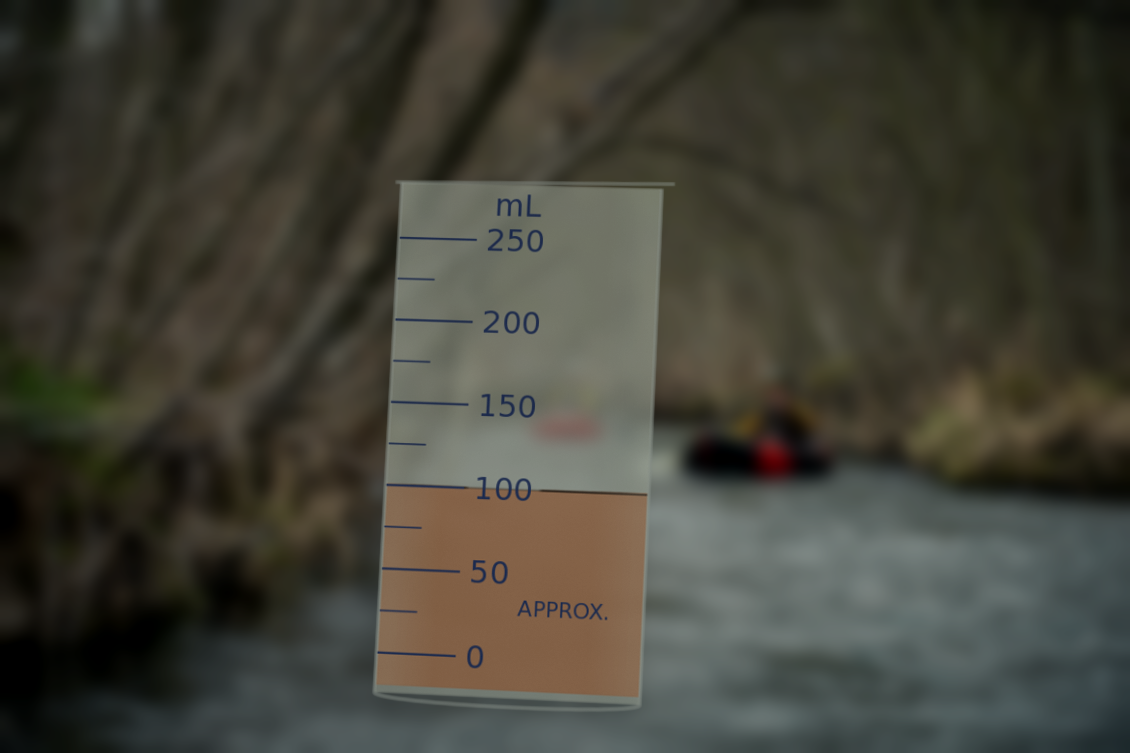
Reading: mL 100
